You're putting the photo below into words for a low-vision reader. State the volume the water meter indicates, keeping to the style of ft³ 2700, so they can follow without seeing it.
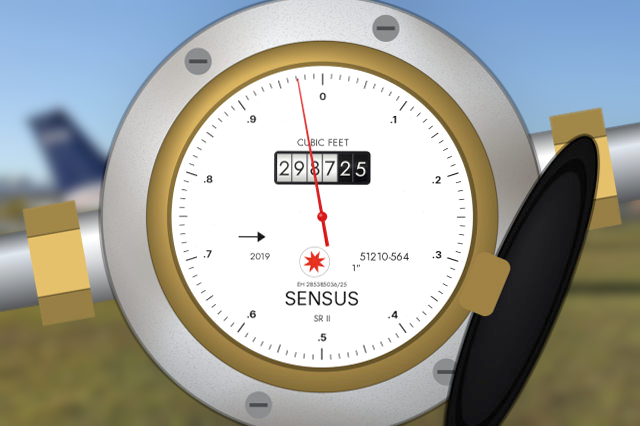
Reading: ft³ 298724.97
